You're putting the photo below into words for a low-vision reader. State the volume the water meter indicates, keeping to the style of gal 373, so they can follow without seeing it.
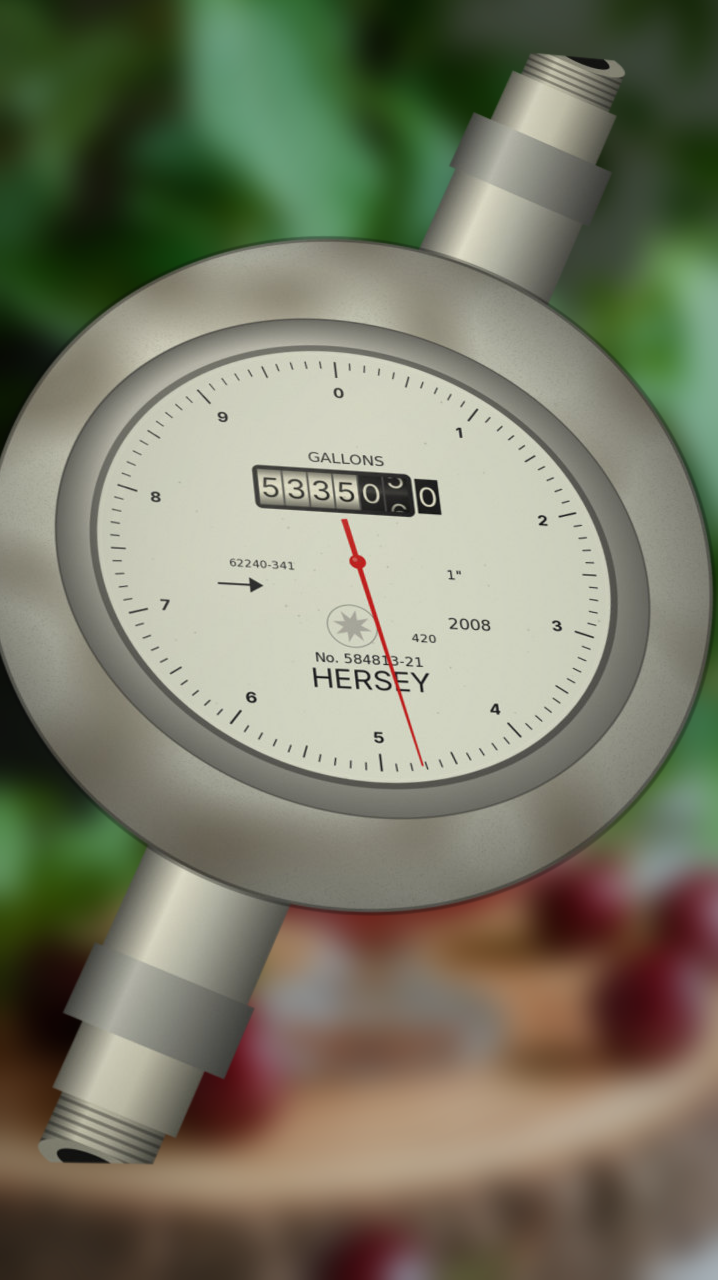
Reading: gal 5335054.7
